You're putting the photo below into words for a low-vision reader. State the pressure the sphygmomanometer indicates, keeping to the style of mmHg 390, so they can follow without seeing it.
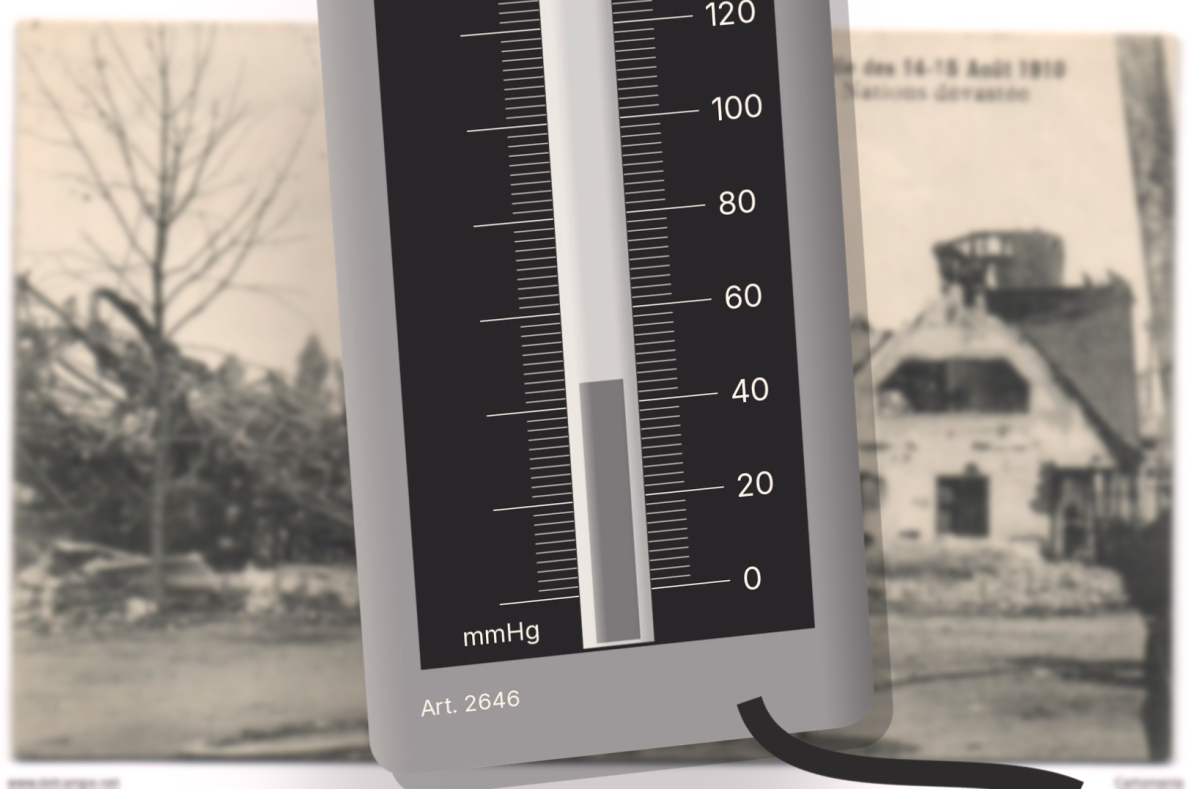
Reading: mmHg 45
